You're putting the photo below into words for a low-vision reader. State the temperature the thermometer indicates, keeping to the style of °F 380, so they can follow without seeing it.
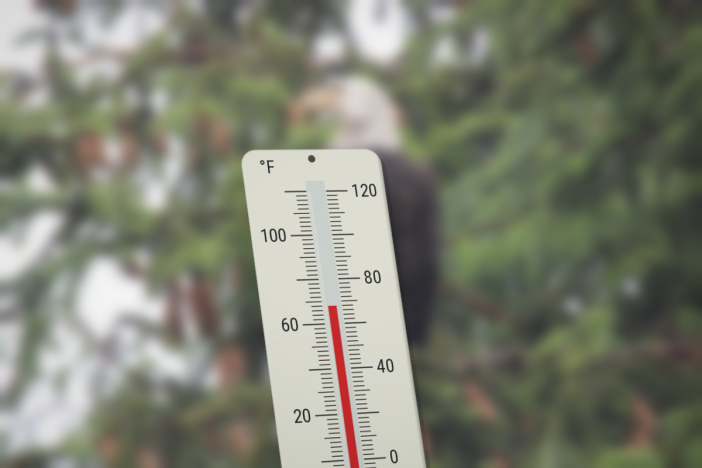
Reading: °F 68
